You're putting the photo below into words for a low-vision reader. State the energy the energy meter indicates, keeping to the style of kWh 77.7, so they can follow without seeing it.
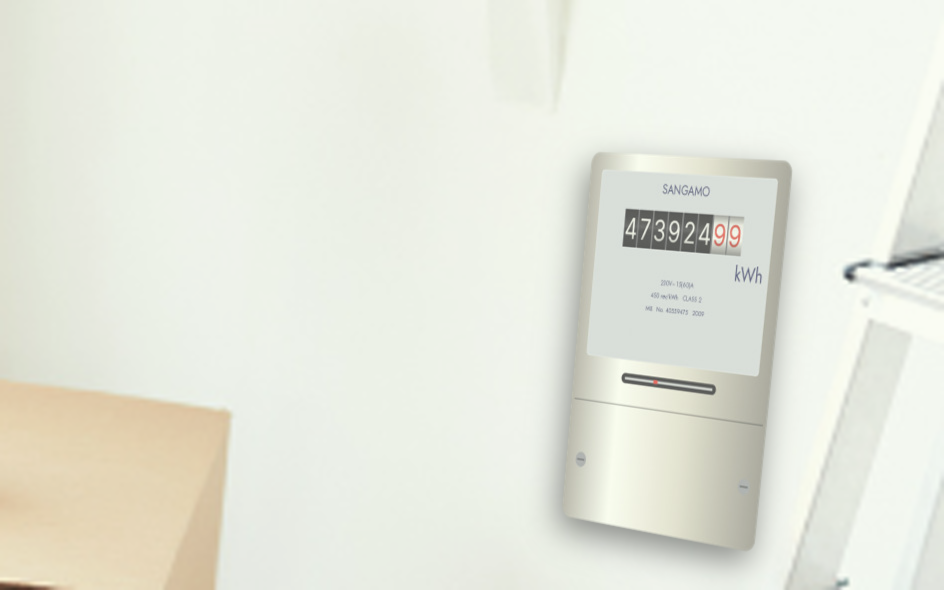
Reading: kWh 473924.99
